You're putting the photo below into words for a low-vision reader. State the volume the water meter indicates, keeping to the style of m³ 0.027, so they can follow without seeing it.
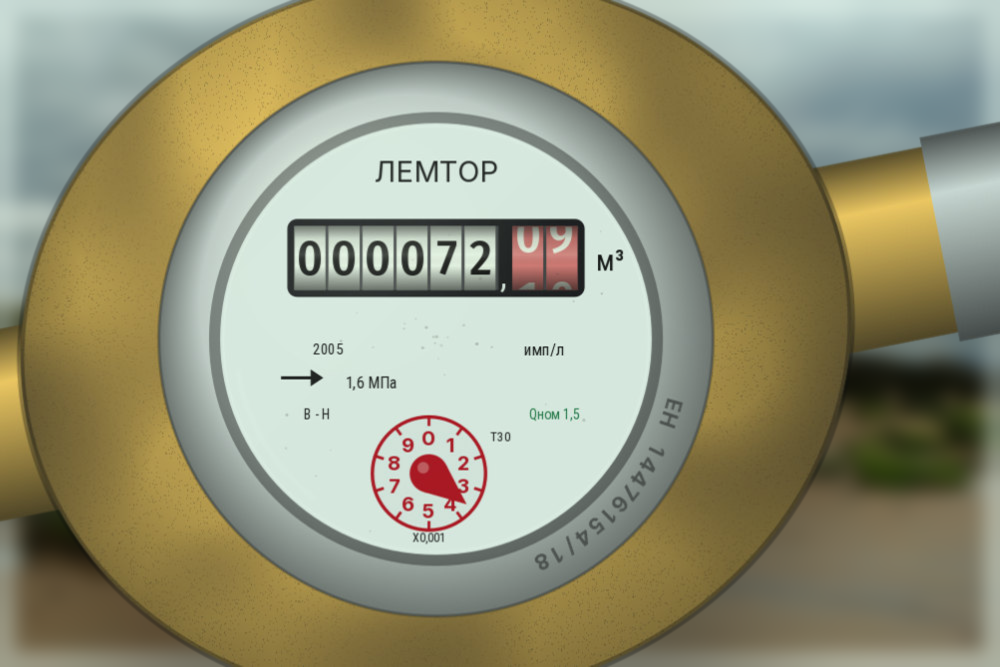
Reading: m³ 72.093
